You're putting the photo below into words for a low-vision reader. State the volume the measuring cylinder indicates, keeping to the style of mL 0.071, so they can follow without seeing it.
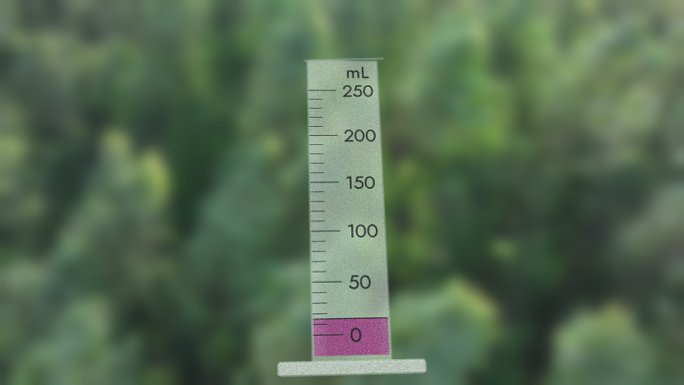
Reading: mL 15
